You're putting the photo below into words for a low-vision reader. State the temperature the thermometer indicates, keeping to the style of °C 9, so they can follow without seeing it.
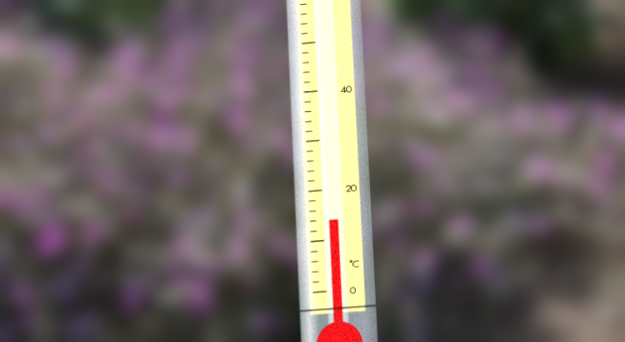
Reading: °C 14
